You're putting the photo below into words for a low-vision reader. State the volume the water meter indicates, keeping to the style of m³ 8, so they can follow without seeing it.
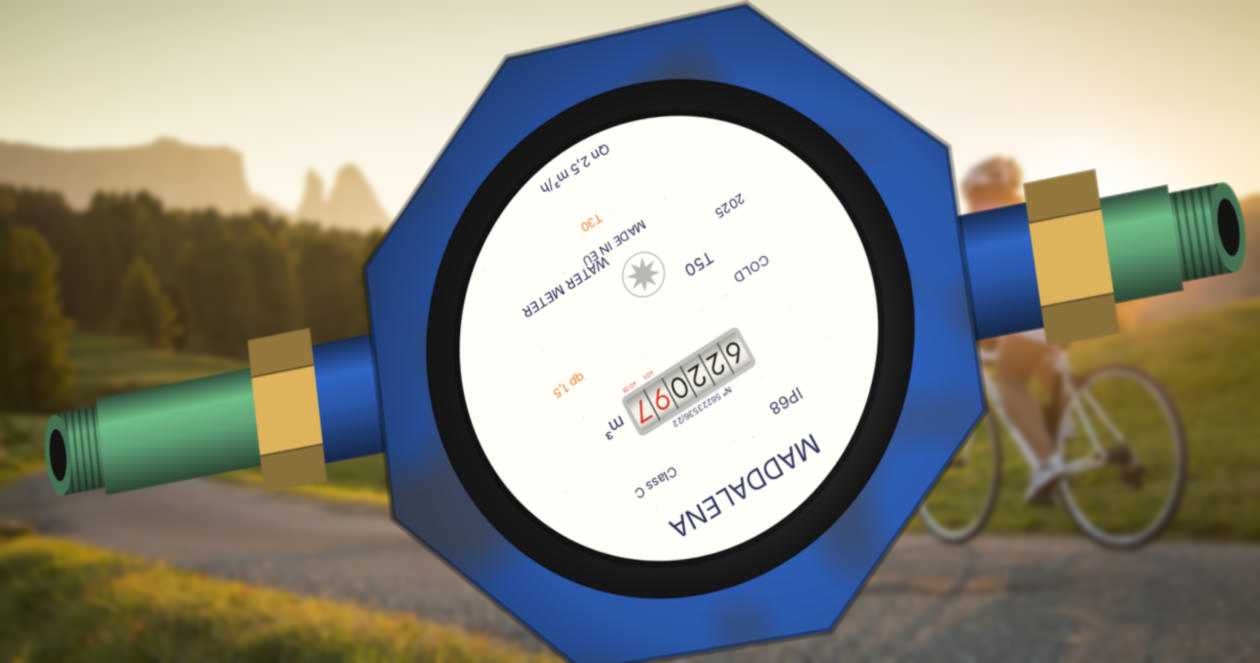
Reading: m³ 6220.97
